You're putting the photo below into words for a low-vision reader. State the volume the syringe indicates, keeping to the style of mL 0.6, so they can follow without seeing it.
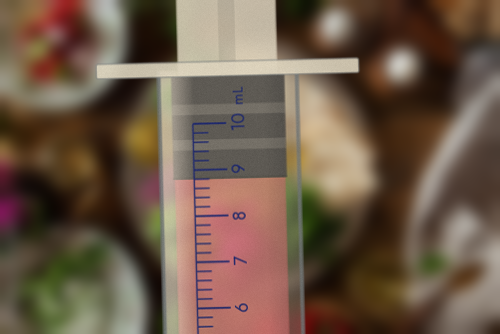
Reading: mL 8.8
